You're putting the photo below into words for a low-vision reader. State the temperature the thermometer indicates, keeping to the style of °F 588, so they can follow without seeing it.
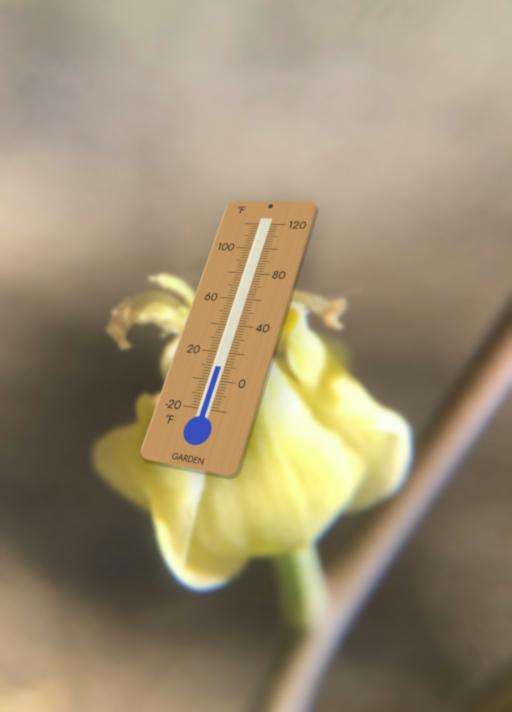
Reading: °F 10
